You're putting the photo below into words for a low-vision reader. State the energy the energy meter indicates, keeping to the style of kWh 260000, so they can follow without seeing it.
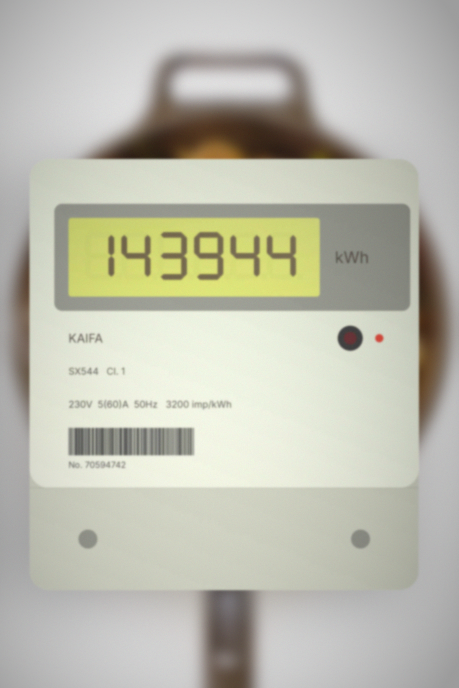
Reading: kWh 143944
